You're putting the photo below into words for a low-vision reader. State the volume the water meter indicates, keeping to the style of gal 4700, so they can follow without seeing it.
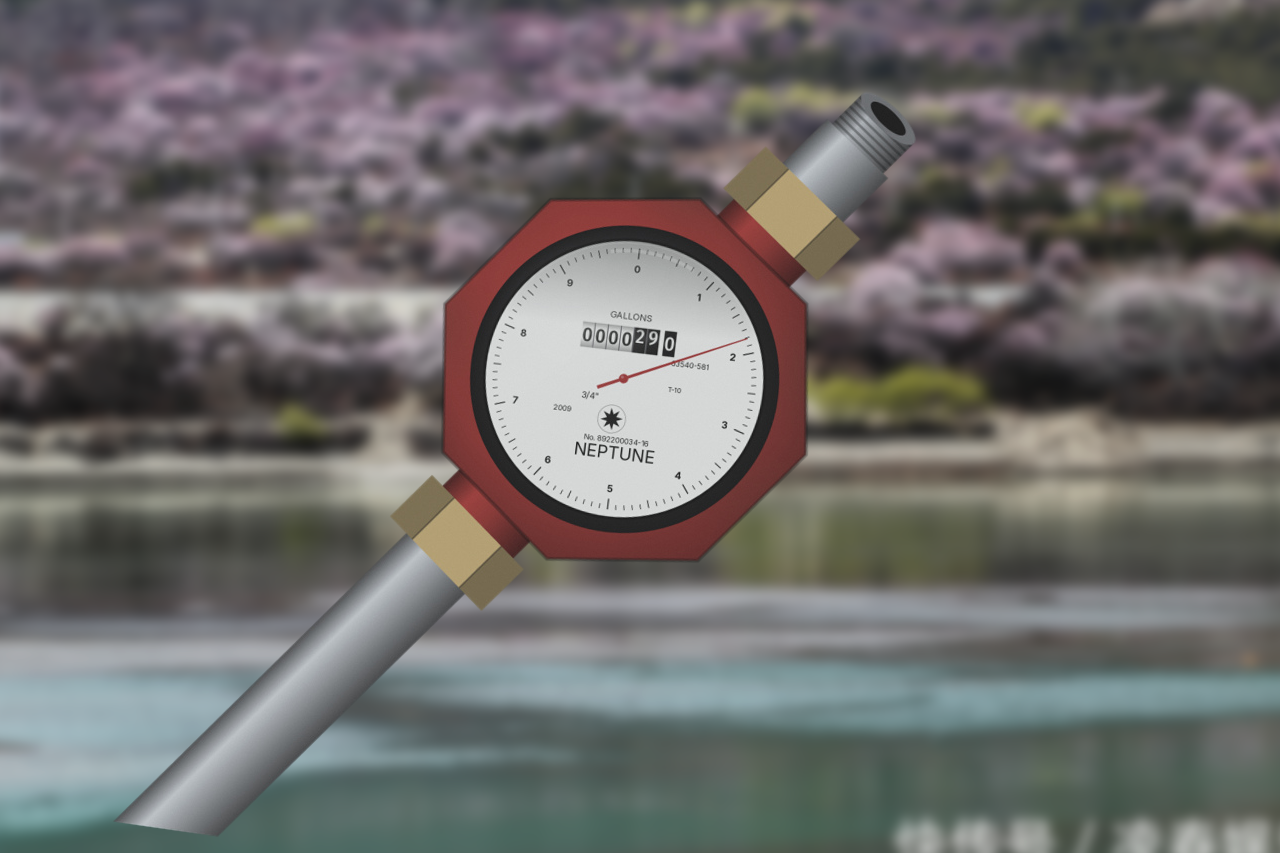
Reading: gal 291.8
